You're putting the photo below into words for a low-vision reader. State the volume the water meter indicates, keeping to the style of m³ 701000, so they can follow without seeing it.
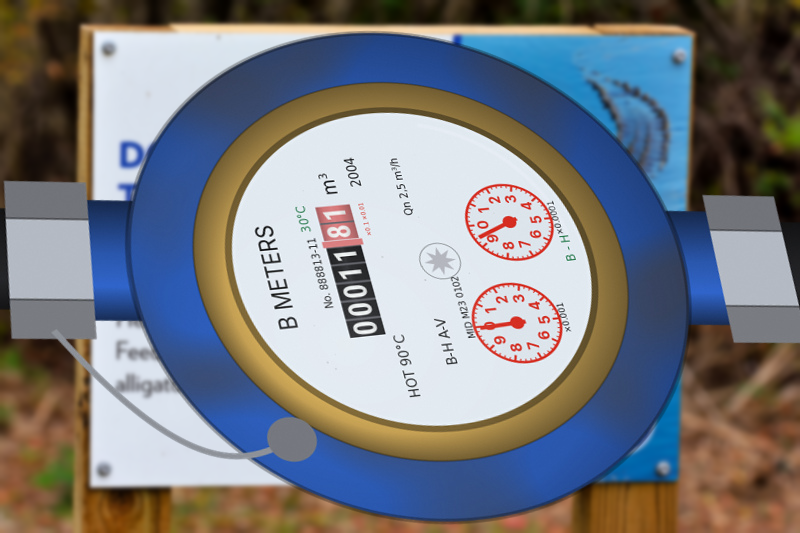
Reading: m³ 11.8099
